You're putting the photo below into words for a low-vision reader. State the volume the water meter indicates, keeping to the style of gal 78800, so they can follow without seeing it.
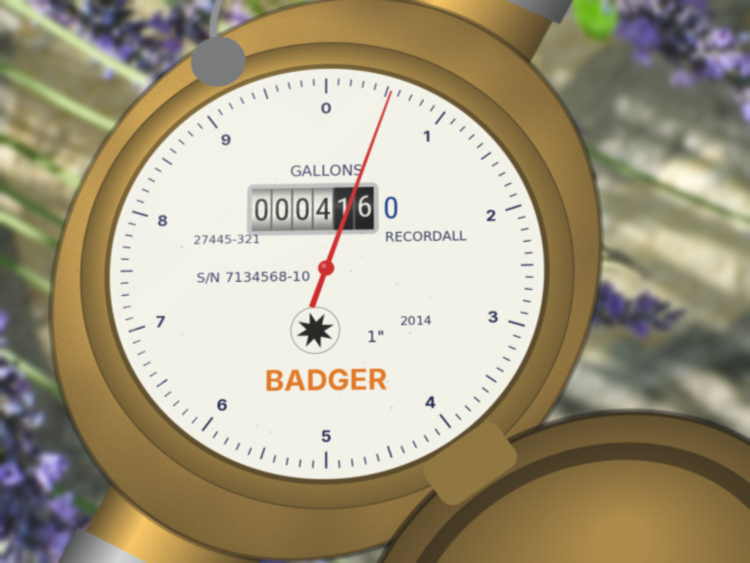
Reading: gal 4160.5
